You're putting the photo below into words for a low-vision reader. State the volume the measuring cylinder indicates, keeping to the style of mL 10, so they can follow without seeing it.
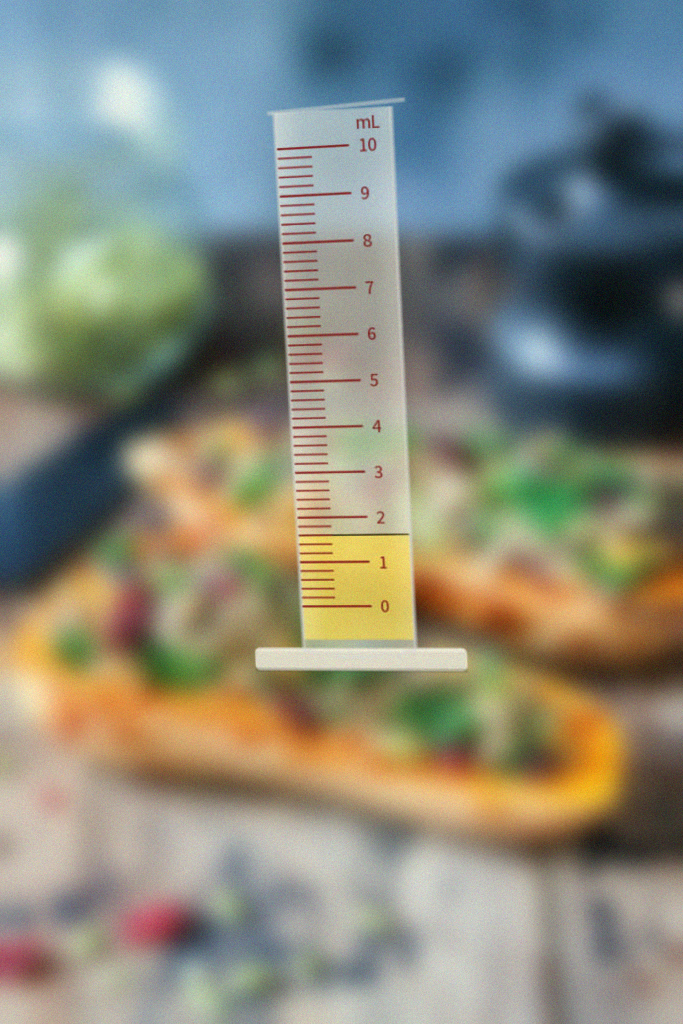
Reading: mL 1.6
